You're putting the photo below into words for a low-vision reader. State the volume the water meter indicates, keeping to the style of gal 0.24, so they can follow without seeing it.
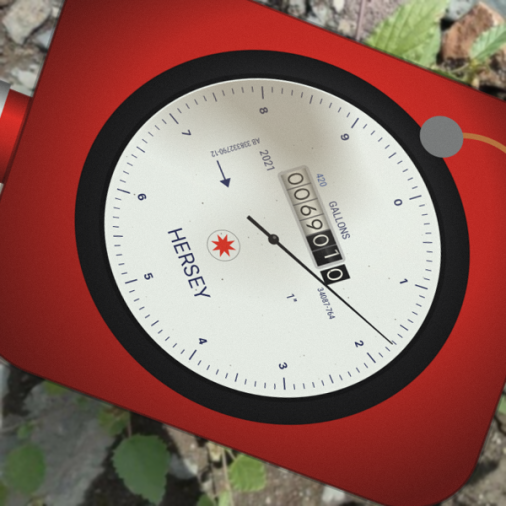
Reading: gal 69011.7
